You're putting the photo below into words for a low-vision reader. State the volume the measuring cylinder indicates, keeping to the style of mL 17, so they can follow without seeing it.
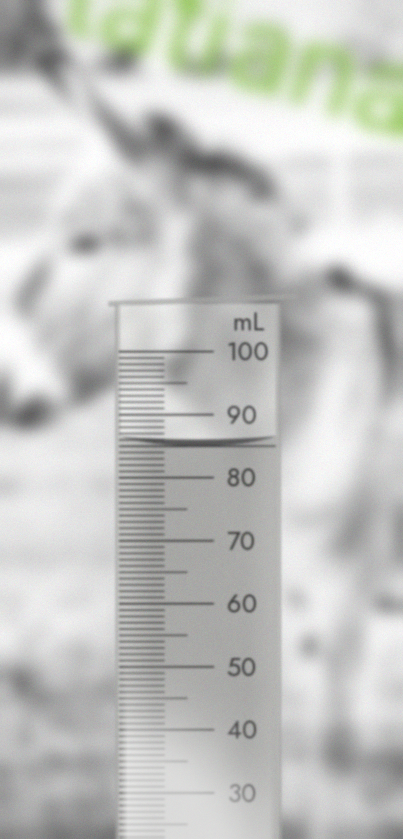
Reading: mL 85
